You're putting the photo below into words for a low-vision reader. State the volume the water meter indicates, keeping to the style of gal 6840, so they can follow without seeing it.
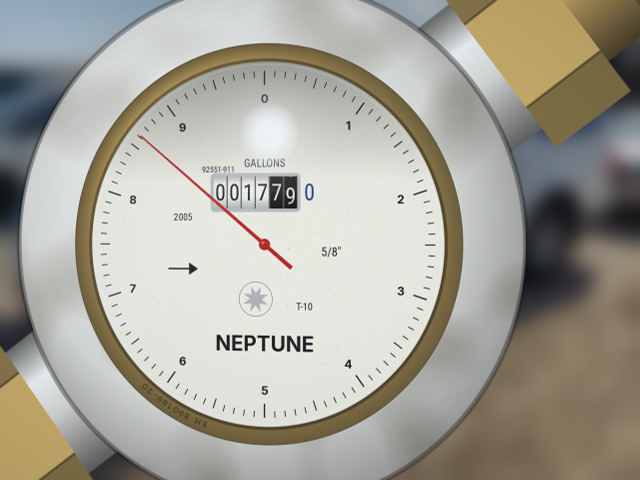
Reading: gal 17788.6
